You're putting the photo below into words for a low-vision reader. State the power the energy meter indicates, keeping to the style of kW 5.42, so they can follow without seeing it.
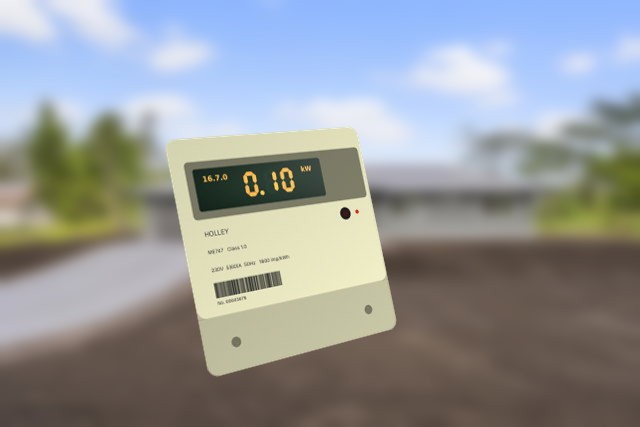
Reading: kW 0.10
